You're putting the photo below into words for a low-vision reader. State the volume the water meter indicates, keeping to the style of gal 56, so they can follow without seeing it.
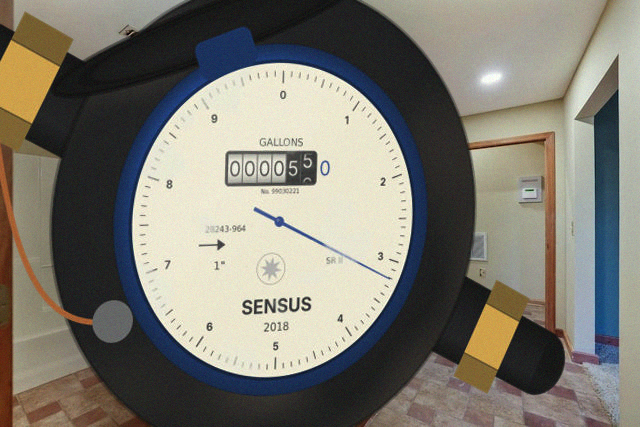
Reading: gal 553.2
